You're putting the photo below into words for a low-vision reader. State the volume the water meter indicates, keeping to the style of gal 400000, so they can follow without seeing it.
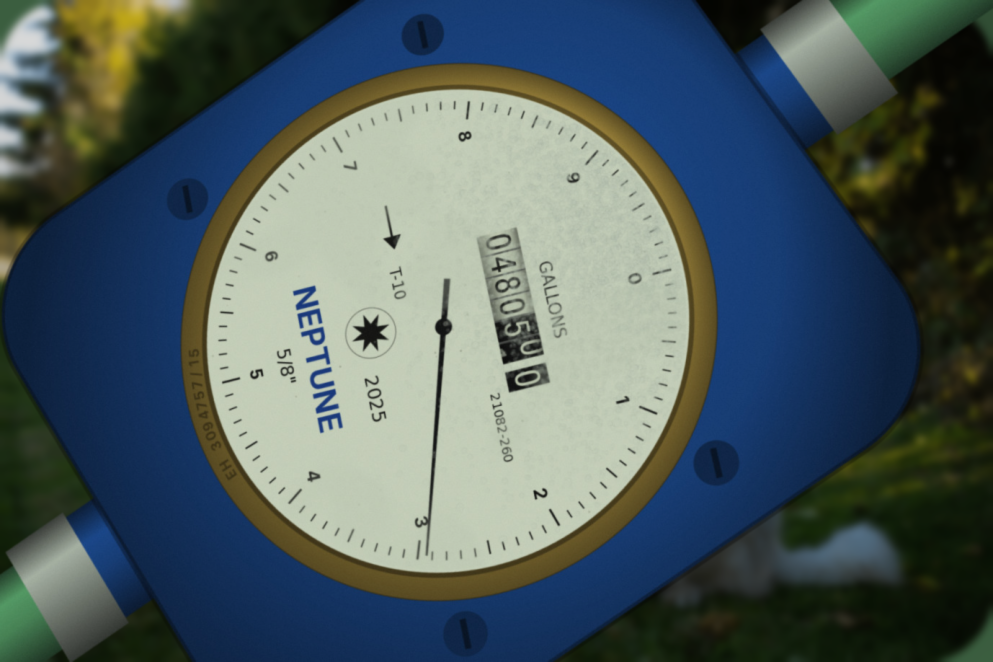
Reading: gal 480502.9
